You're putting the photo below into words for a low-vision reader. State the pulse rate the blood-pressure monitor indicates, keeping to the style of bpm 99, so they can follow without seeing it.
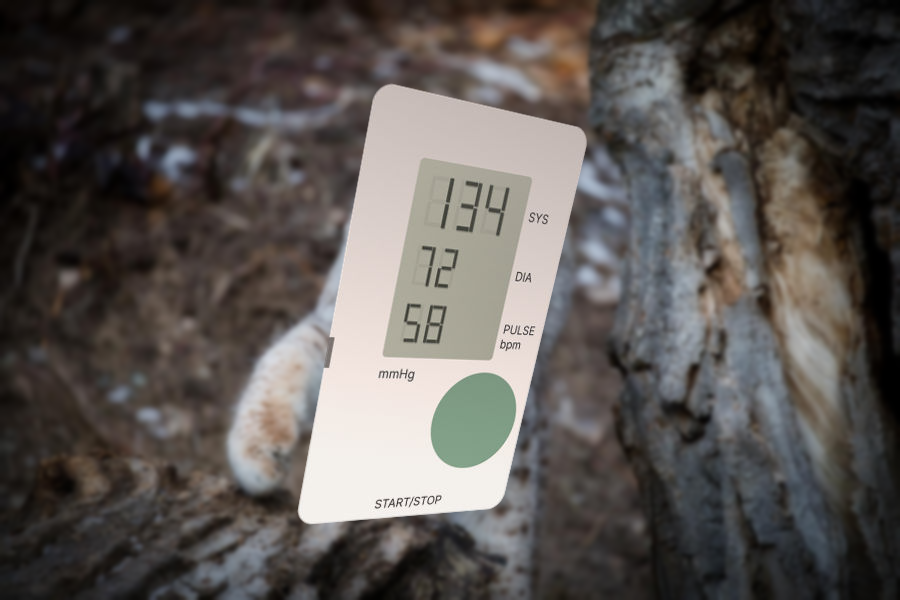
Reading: bpm 58
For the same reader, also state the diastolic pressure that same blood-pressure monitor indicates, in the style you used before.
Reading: mmHg 72
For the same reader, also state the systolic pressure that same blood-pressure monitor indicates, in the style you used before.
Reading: mmHg 134
